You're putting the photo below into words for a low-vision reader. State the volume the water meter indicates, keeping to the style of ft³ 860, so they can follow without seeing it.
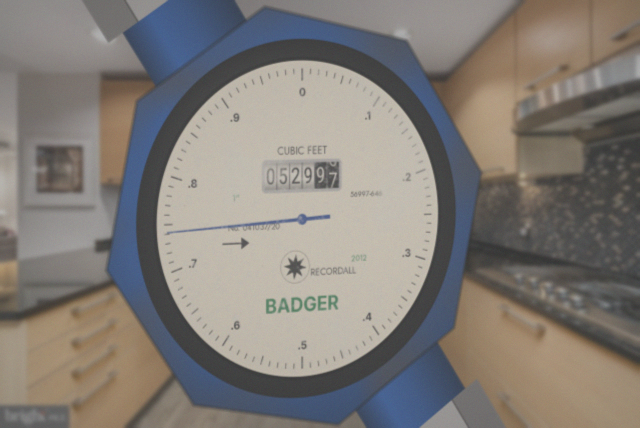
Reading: ft³ 52996.74
